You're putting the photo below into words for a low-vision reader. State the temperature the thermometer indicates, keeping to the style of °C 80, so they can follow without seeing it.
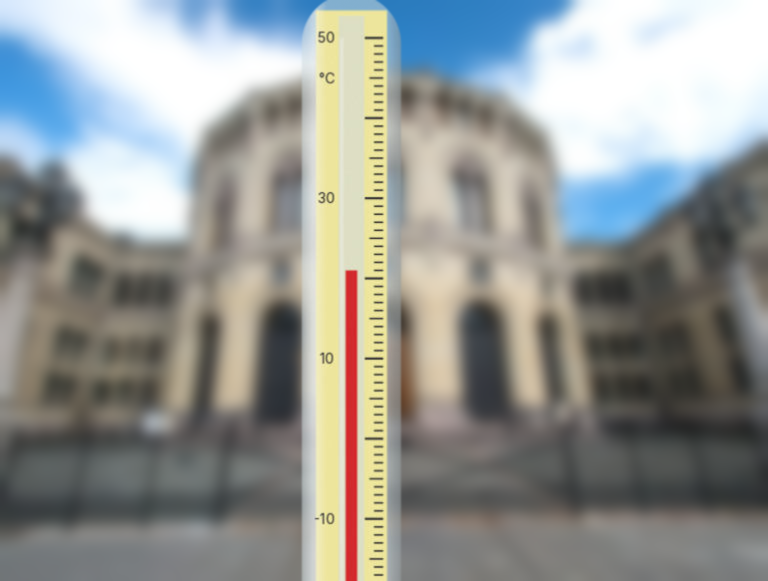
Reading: °C 21
